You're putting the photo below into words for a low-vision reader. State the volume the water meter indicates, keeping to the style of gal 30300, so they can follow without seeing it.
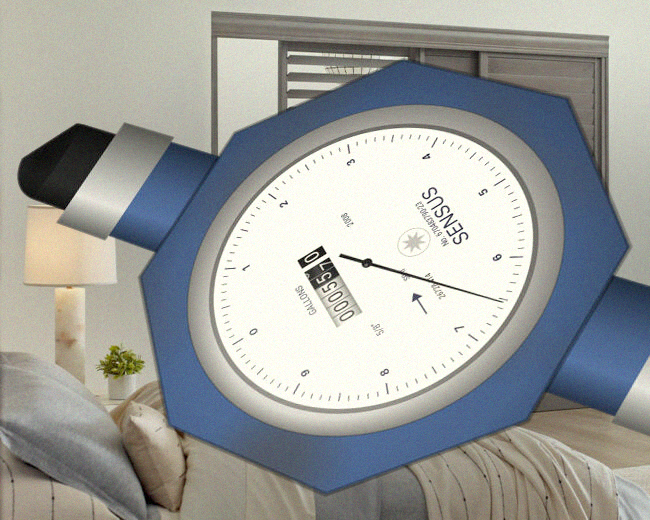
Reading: gal 5566.5
